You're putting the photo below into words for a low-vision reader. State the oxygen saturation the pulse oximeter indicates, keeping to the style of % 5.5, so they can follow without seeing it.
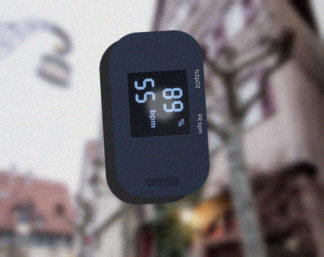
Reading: % 89
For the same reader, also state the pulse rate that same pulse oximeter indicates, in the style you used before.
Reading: bpm 55
